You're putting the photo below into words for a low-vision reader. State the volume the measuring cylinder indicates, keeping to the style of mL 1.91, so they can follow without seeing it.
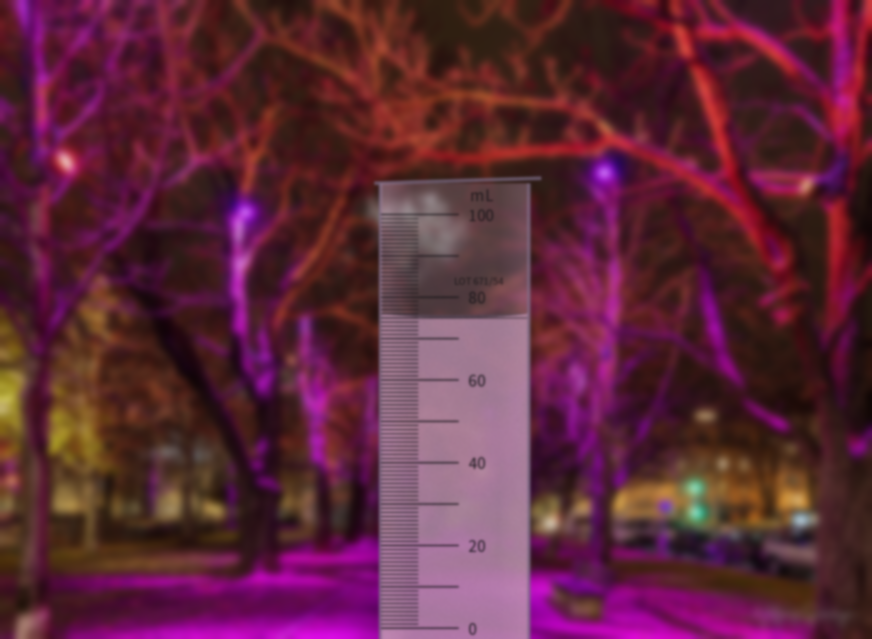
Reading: mL 75
